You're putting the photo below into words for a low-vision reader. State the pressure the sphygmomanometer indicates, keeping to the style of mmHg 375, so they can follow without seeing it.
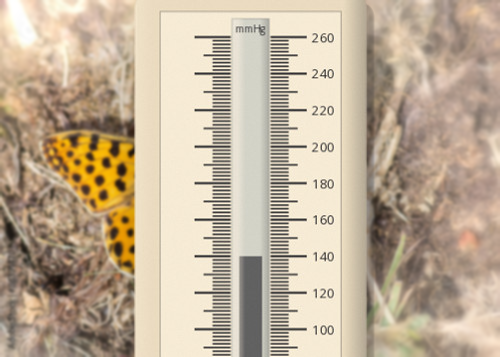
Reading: mmHg 140
